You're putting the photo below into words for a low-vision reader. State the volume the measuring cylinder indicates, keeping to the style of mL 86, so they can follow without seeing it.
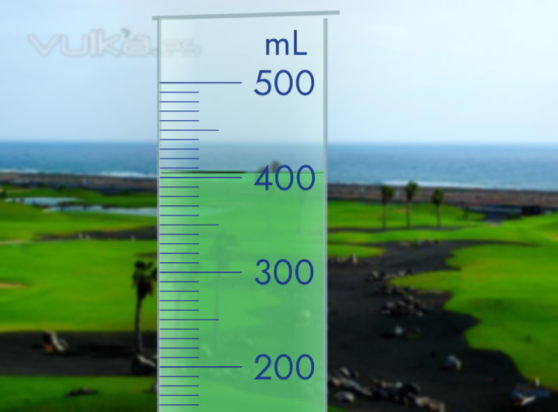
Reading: mL 405
